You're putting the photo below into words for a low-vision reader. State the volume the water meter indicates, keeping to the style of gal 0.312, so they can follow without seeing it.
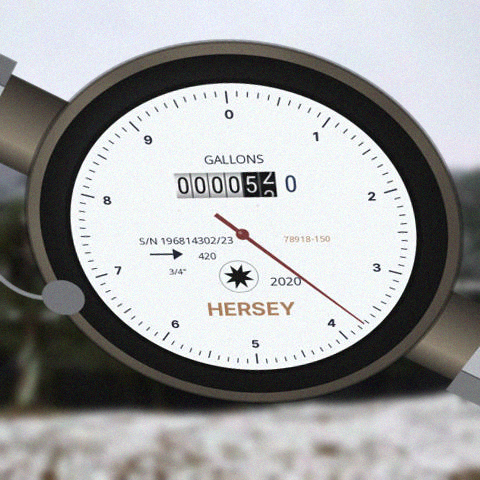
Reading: gal 523.7
